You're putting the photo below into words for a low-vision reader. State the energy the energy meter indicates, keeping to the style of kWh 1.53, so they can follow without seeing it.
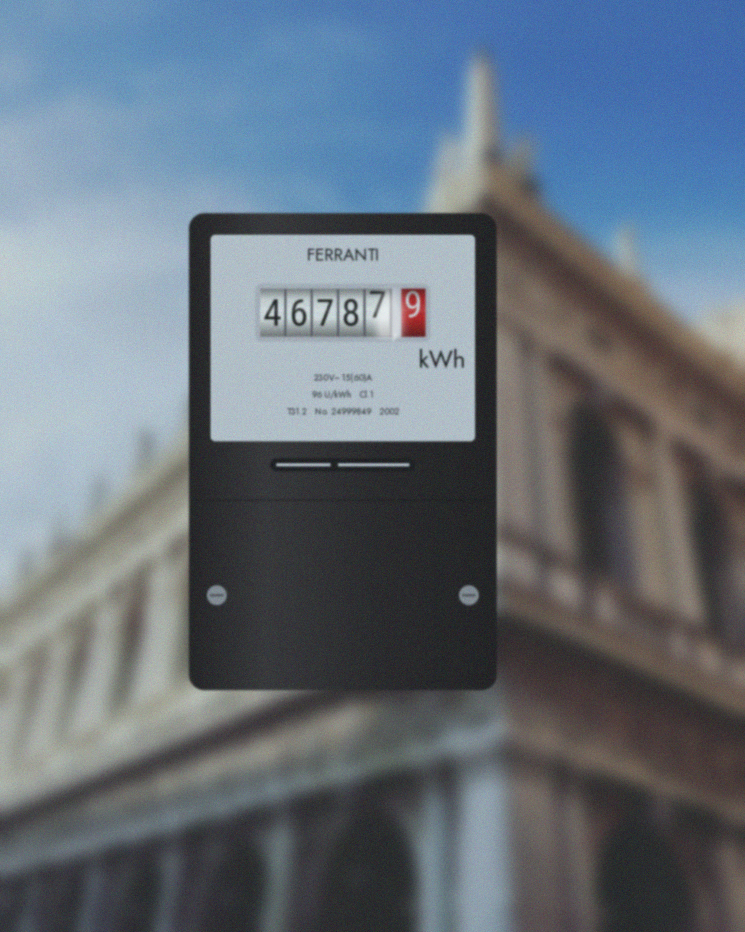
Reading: kWh 46787.9
